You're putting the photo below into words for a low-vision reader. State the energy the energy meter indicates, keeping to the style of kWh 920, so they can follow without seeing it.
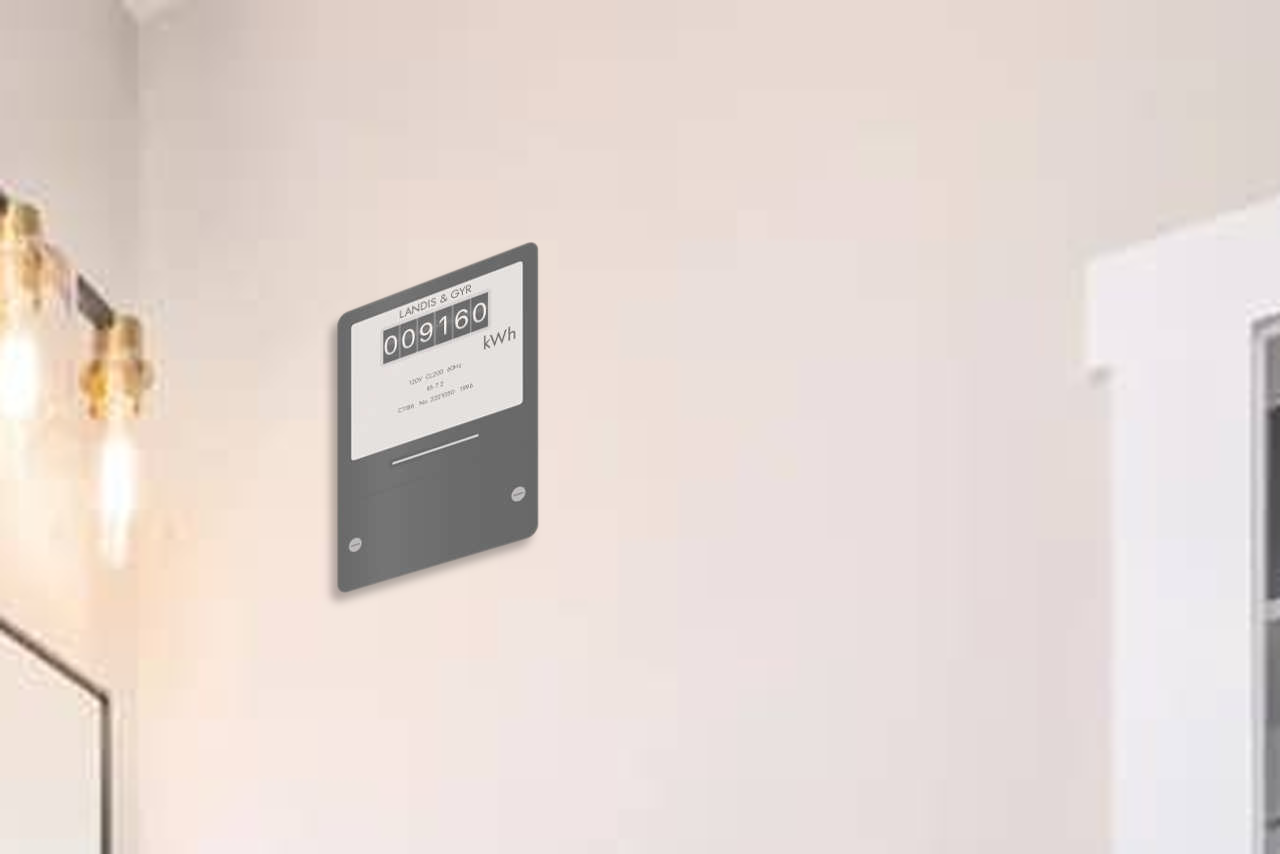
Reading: kWh 9160
